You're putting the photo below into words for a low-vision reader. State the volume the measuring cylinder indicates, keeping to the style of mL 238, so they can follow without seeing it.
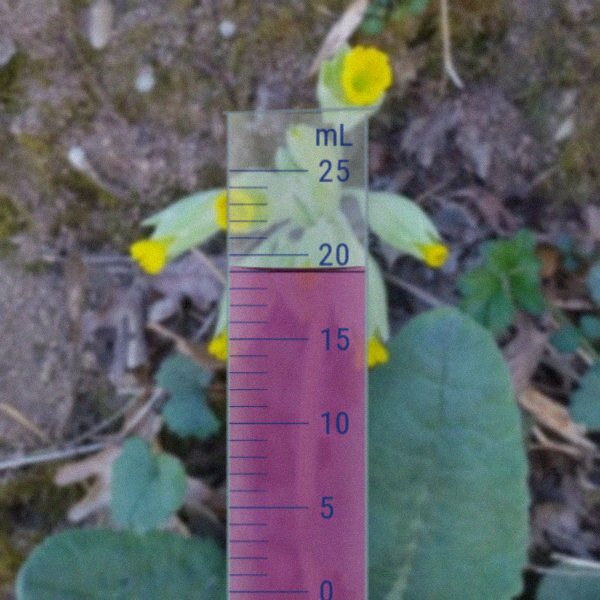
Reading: mL 19
